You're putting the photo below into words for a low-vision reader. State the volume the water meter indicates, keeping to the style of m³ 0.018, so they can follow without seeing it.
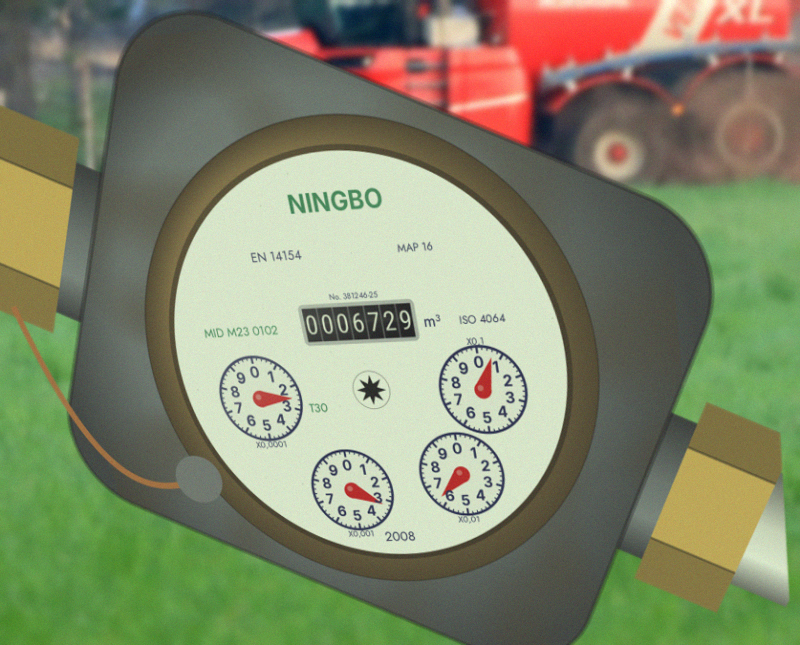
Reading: m³ 6729.0632
